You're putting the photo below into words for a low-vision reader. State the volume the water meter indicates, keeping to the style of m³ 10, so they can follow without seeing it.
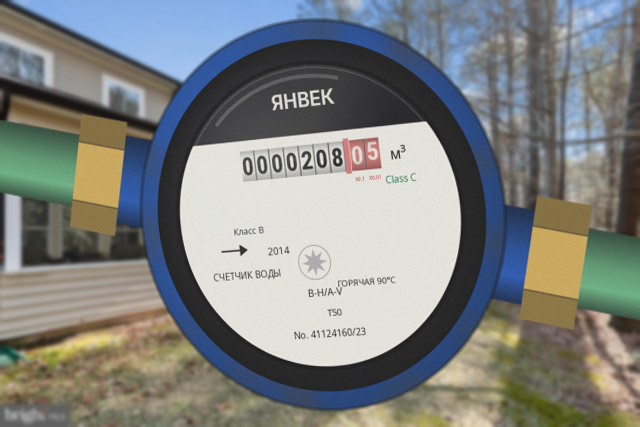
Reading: m³ 208.05
